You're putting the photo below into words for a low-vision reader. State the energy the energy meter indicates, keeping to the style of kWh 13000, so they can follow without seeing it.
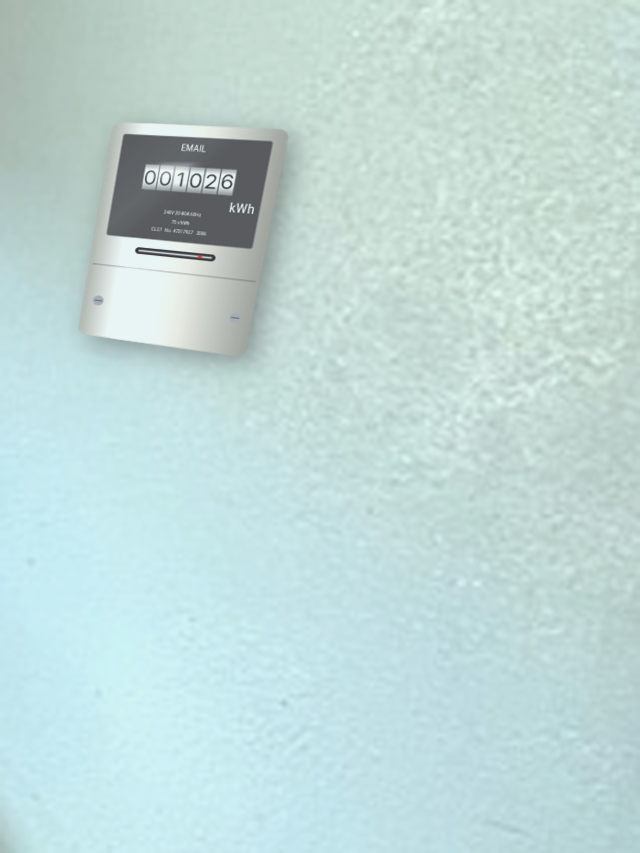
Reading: kWh 1026
